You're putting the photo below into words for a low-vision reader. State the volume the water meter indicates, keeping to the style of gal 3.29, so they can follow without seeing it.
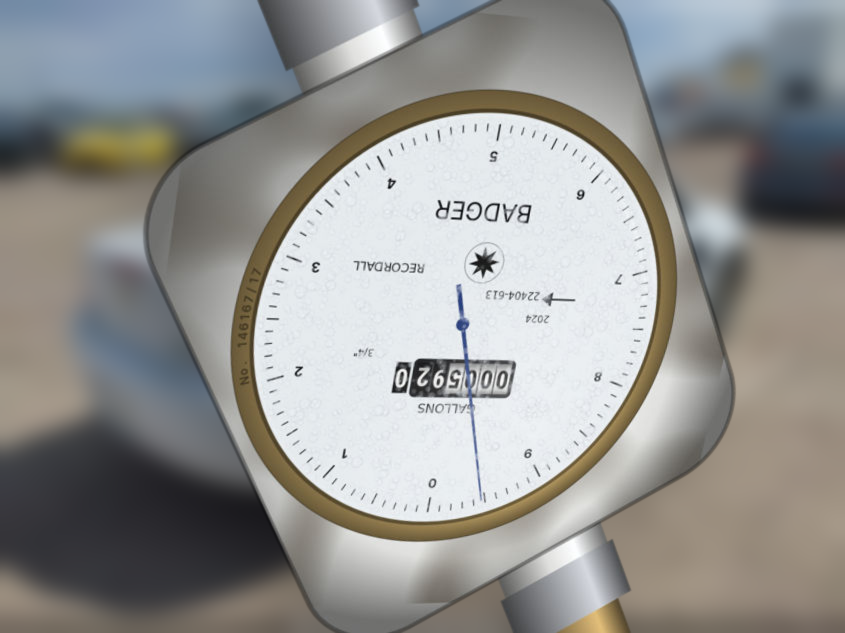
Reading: gal 5919.5
